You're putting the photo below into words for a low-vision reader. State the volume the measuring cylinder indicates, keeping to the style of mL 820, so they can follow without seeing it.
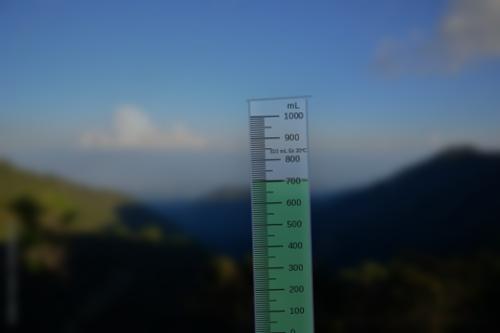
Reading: mL 700
